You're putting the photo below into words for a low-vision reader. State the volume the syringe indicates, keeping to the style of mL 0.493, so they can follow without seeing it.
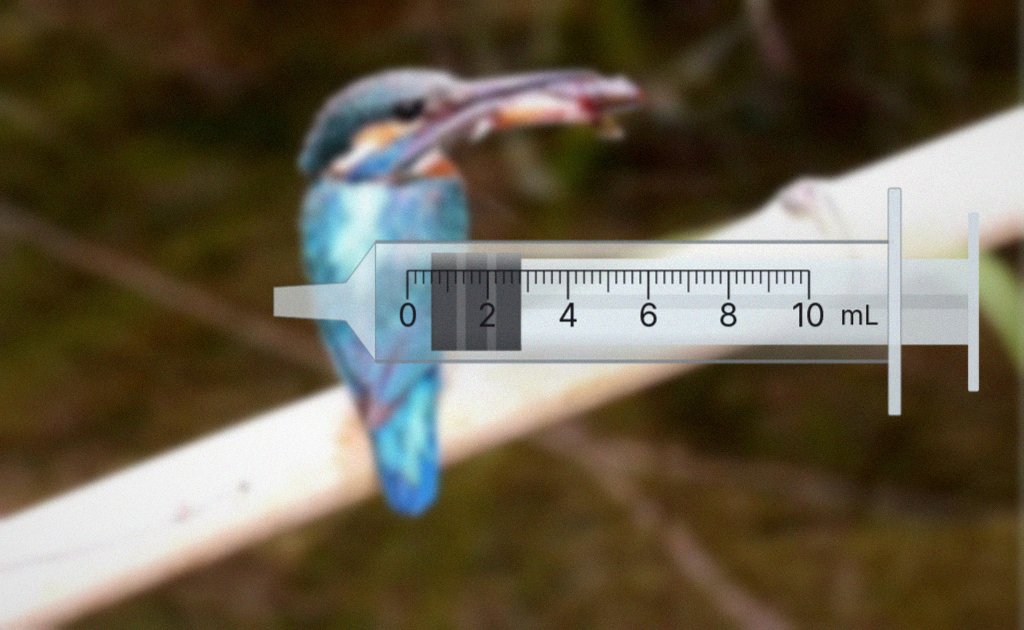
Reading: mL 0.6
